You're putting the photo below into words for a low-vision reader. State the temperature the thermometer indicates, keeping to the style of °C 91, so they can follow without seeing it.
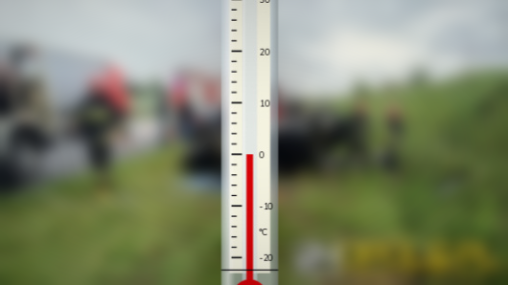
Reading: °C 0
